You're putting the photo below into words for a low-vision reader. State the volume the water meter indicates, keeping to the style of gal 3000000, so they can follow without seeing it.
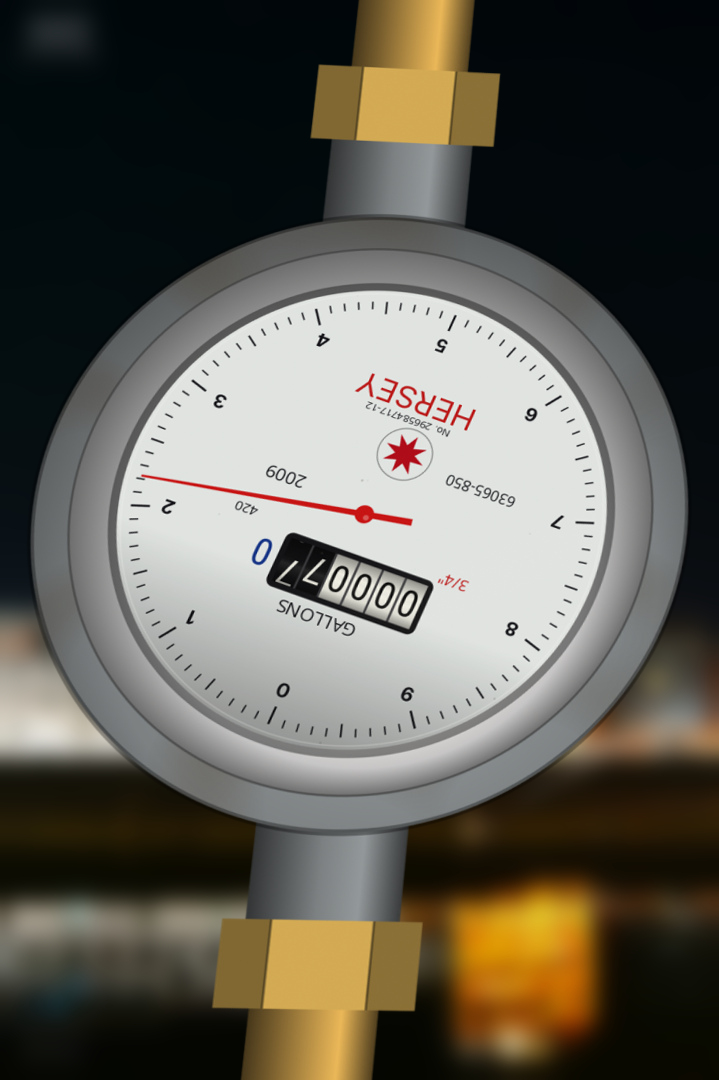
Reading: gal 772.2
